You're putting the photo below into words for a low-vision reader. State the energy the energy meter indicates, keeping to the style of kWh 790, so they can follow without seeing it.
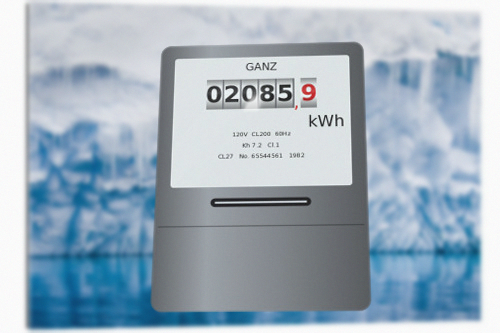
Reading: kWh 2085.9
